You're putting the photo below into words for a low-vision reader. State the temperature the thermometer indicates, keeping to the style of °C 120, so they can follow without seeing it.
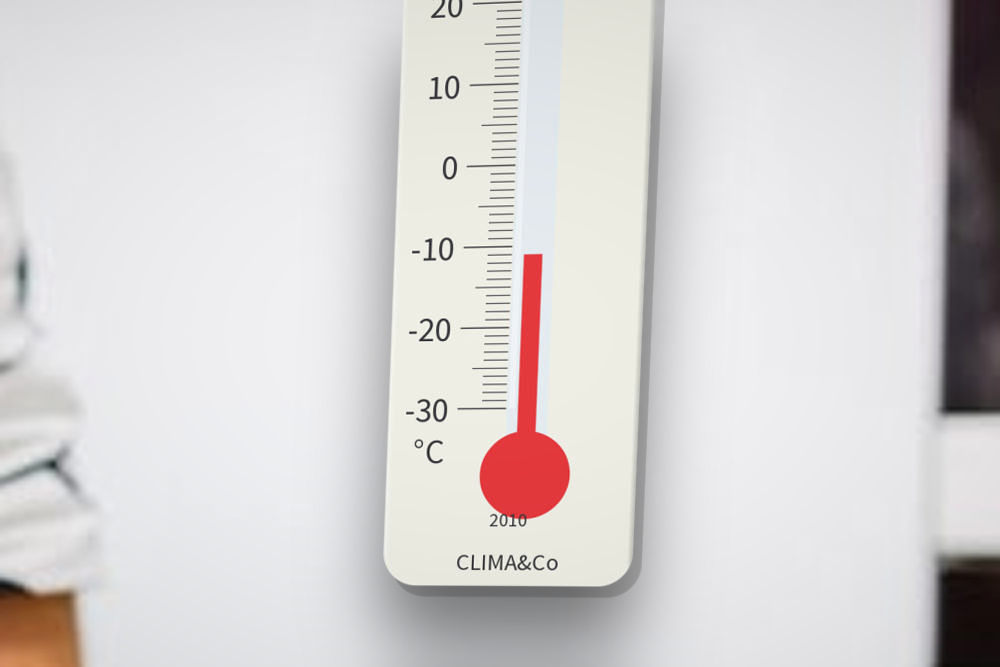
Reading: °C -11
